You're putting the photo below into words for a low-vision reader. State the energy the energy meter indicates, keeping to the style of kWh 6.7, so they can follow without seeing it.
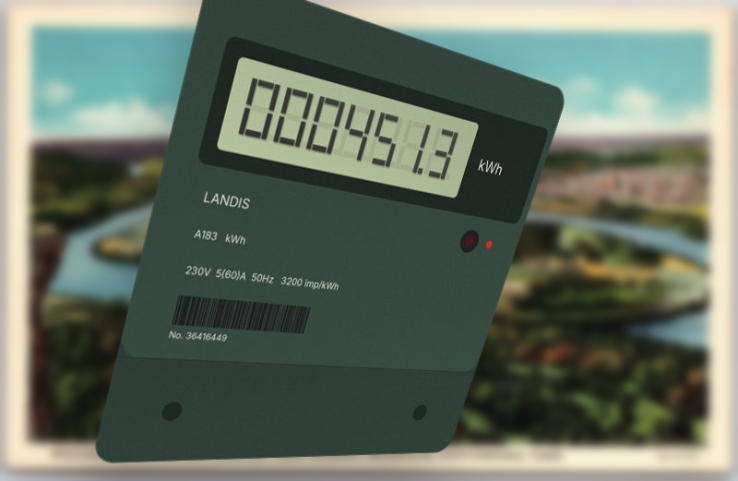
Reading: kWh 451.3
